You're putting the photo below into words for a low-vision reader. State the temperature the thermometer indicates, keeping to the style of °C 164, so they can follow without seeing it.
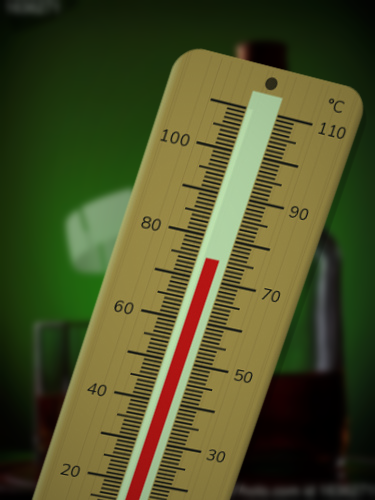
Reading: °C 75
